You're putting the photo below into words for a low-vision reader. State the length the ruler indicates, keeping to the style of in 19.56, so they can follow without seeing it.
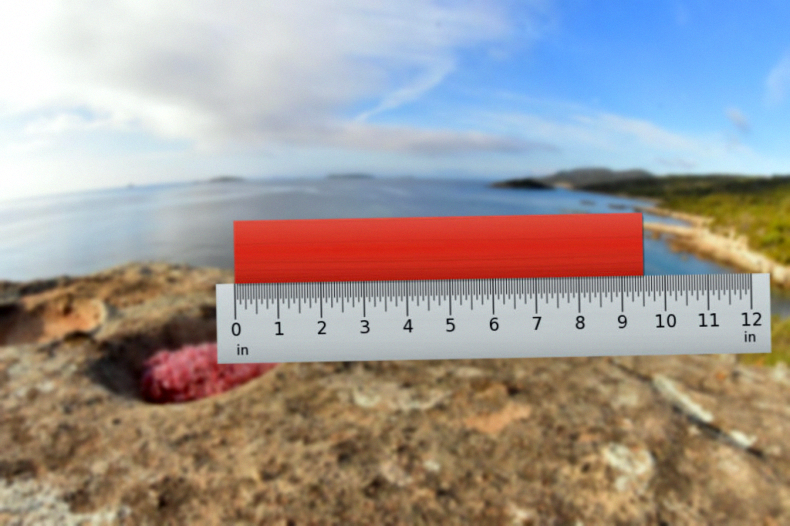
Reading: in 9.5
